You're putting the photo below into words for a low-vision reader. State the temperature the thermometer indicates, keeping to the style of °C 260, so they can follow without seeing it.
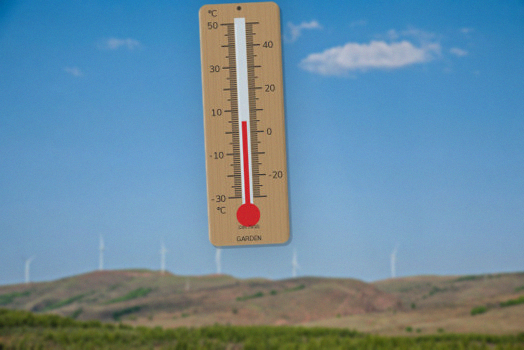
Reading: °C 5
